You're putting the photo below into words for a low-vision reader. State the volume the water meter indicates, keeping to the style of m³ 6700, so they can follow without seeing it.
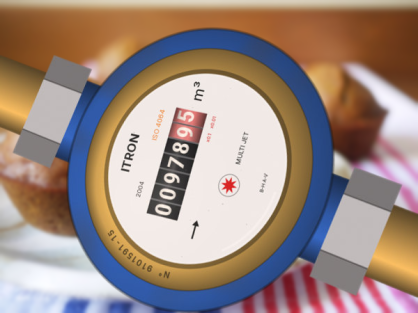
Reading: m³ 978.95
